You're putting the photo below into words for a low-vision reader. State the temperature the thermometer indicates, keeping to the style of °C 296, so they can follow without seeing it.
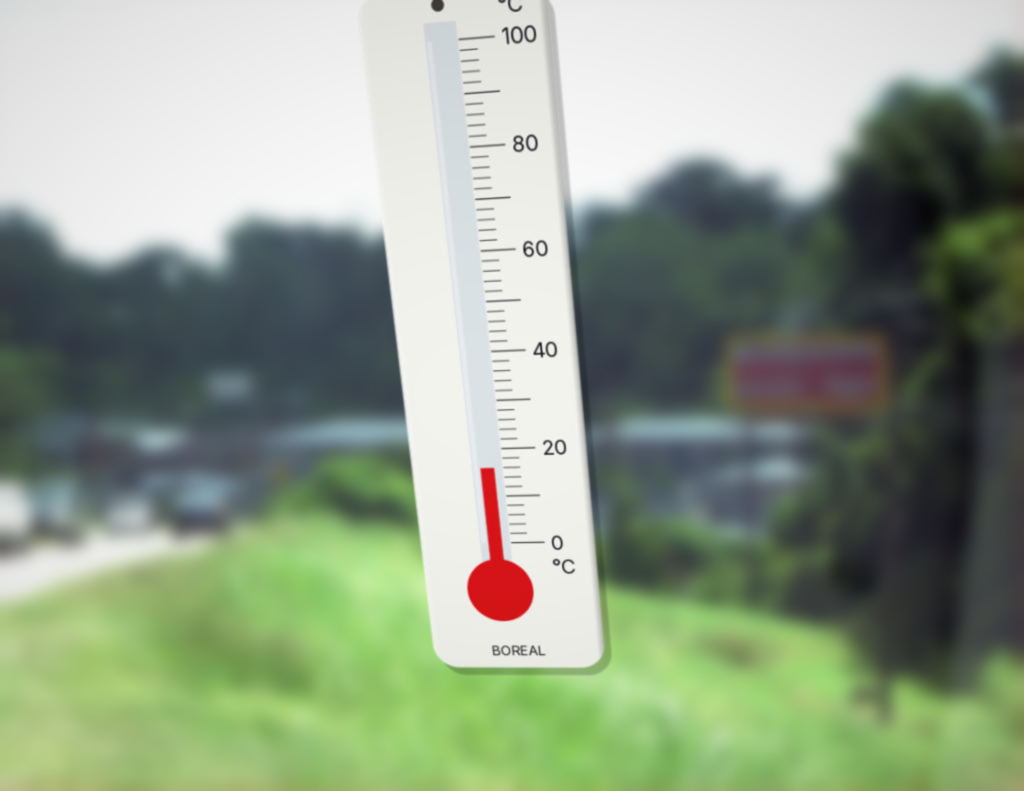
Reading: °C 16
